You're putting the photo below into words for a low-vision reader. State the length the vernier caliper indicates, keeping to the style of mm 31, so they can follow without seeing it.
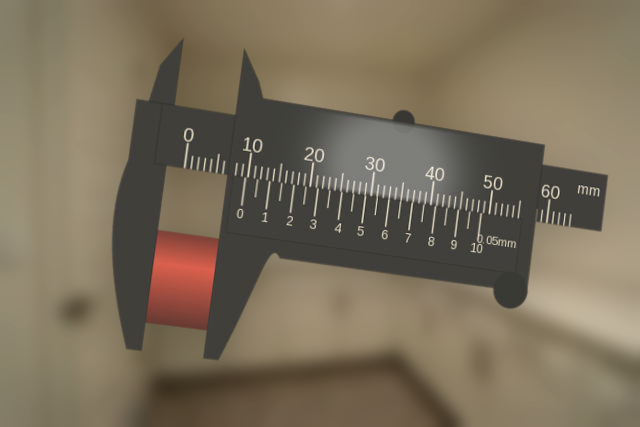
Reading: mm 9.6
